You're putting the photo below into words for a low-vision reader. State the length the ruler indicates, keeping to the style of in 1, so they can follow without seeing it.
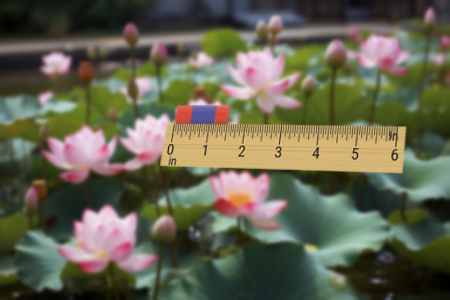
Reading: in 1.5
